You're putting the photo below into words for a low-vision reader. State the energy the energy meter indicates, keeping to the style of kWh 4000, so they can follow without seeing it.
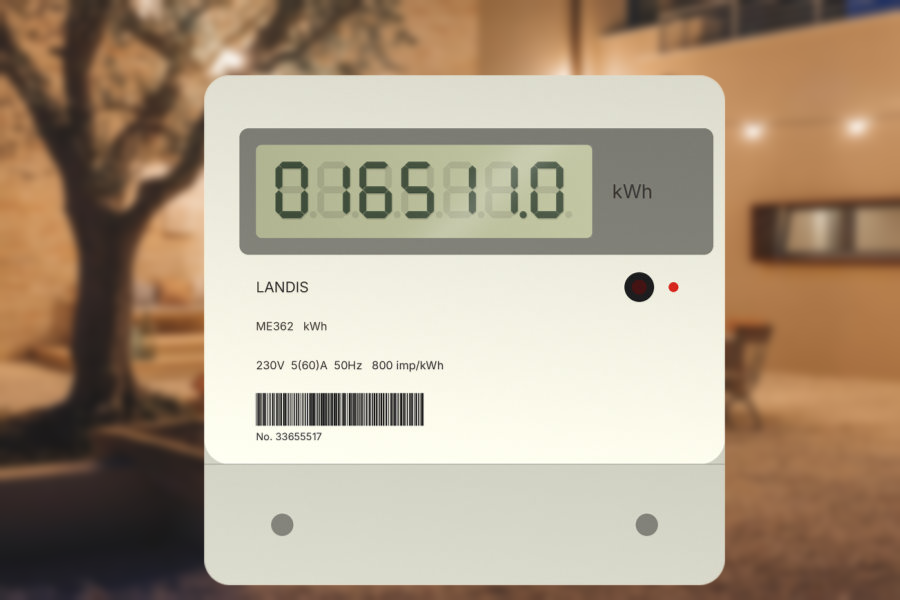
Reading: kWh 16511.0
